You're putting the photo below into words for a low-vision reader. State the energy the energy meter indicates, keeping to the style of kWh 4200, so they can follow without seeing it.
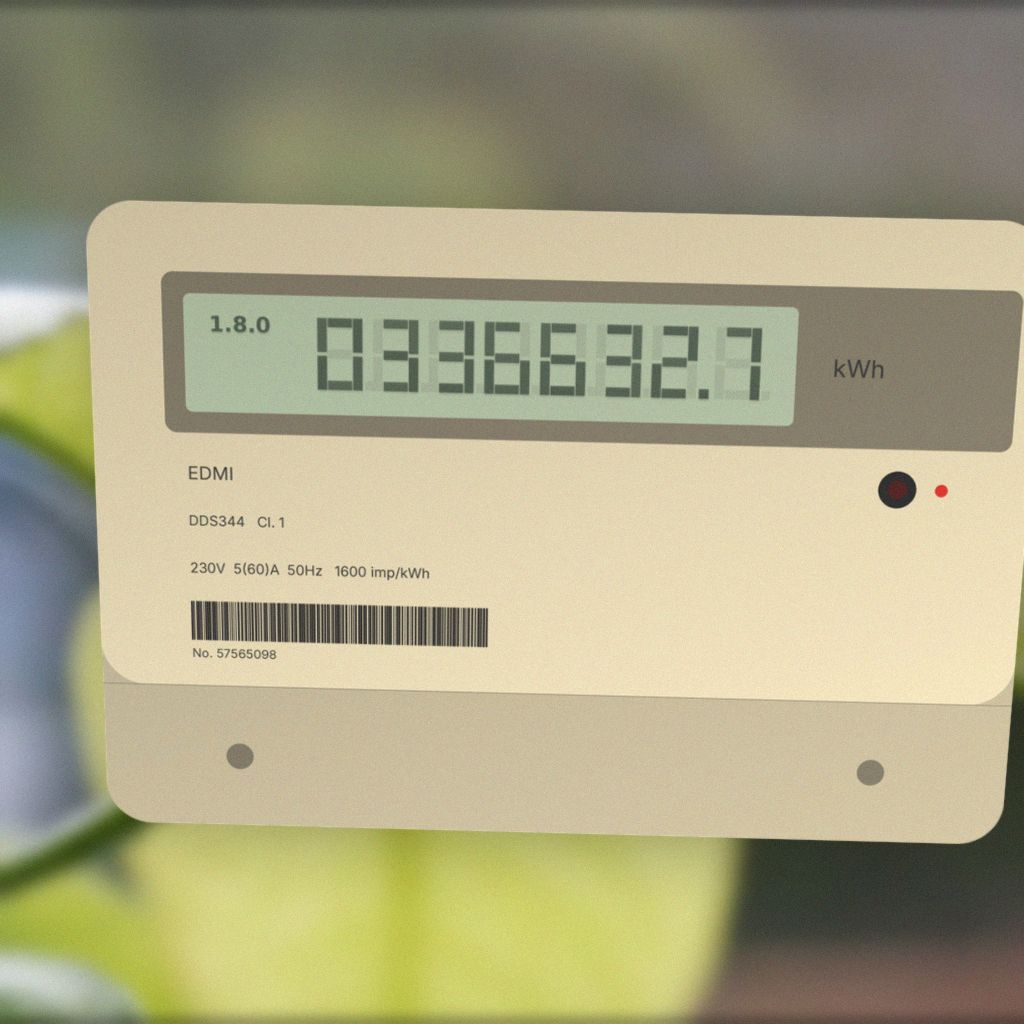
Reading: kWh 336632.7
